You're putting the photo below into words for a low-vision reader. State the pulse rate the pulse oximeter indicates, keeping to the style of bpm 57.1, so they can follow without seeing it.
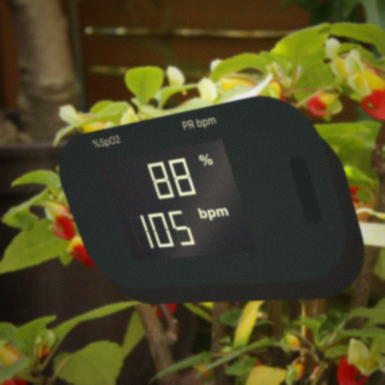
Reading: bpm 105
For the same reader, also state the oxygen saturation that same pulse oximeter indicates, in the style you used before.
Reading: % 88
